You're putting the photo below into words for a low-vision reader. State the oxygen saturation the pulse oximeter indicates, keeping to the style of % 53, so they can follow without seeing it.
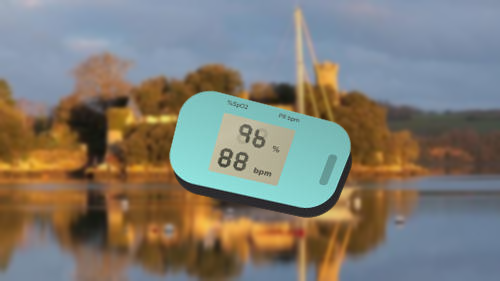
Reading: % 96
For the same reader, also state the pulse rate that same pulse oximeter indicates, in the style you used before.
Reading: bpm 88
